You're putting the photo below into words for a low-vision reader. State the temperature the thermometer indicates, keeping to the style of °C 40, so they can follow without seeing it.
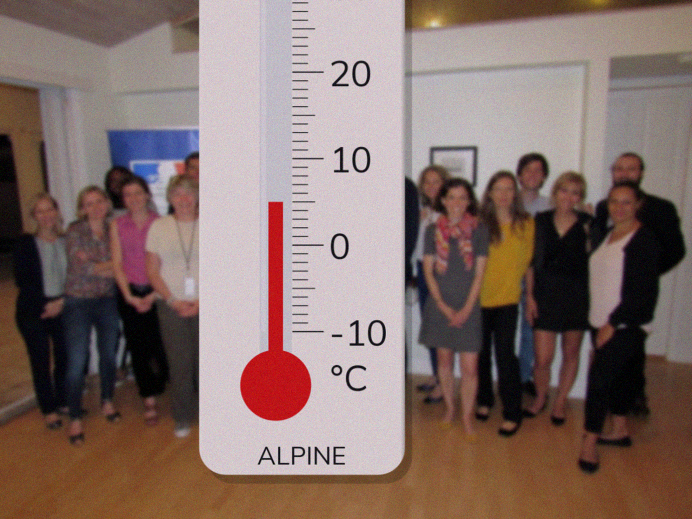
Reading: °C 5
